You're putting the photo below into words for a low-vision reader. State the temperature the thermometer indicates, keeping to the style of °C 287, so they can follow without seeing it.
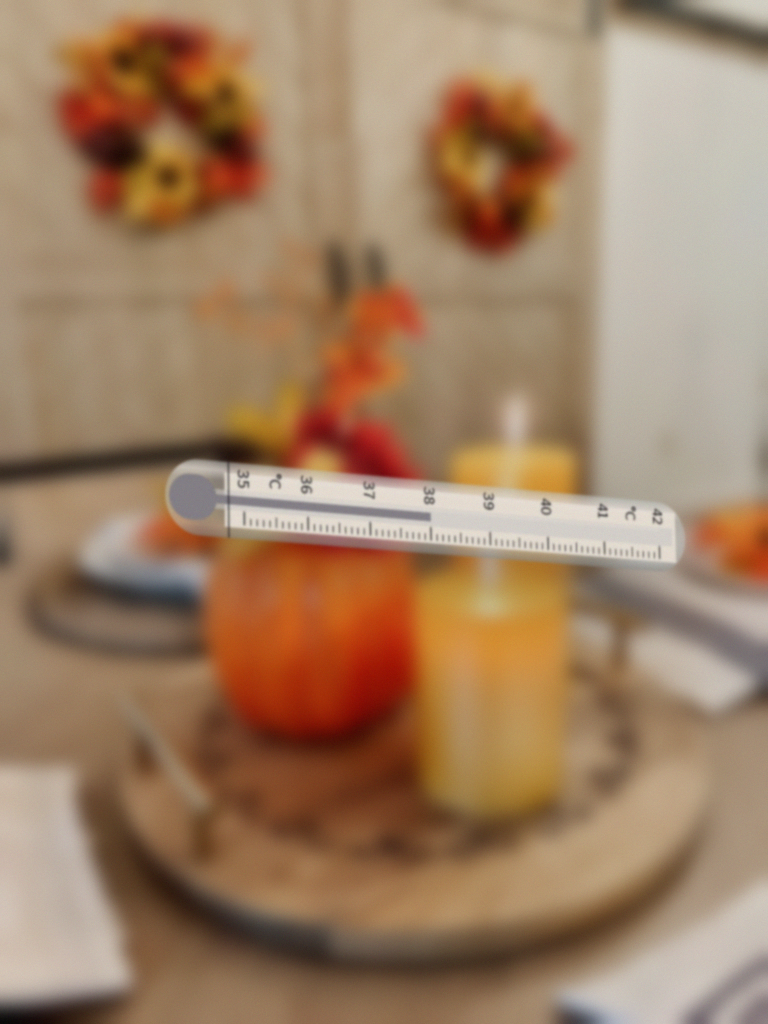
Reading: °C 38
